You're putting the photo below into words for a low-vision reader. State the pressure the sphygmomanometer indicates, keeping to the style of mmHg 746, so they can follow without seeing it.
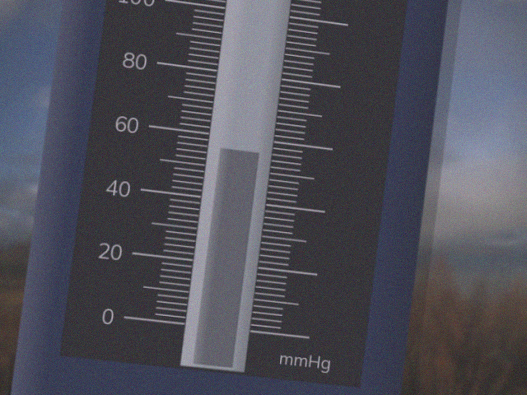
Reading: mmHg 56
